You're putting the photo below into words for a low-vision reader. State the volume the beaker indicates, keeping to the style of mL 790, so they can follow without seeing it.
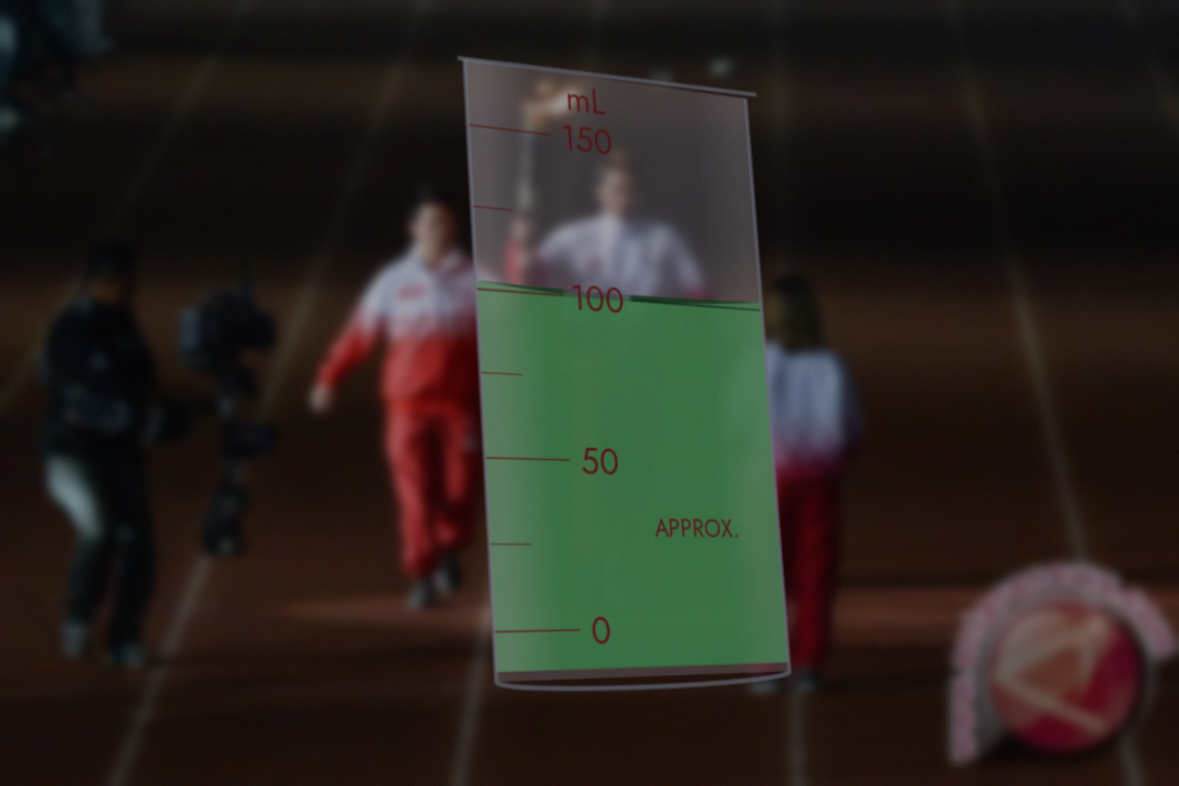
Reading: mL 100
